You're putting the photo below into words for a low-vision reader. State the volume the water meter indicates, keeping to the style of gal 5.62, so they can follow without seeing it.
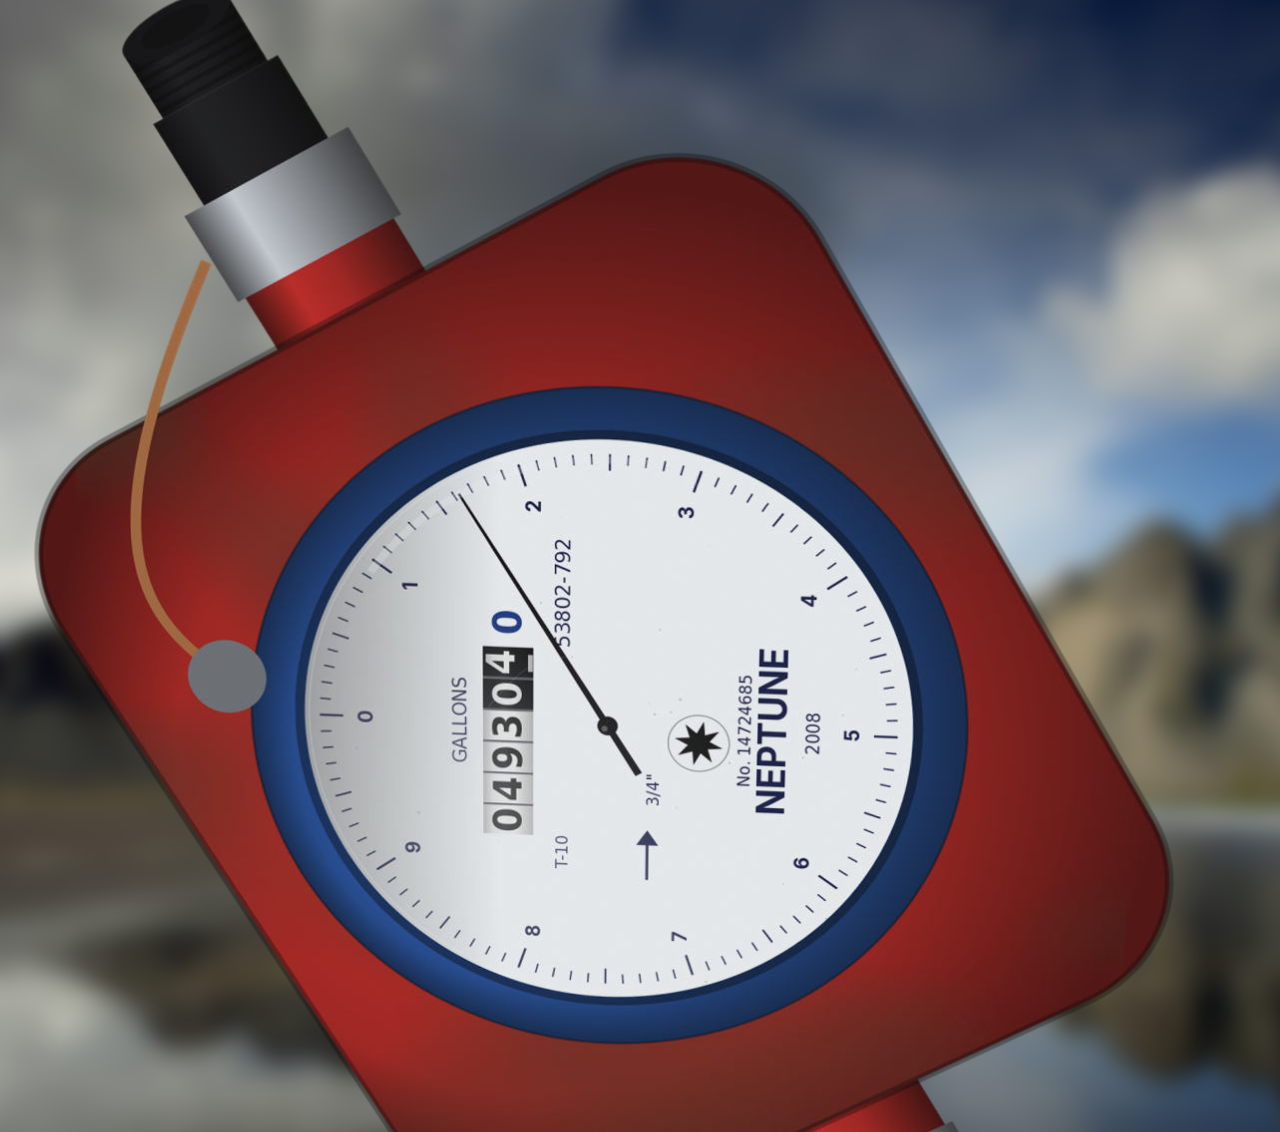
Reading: gal 493041.6
